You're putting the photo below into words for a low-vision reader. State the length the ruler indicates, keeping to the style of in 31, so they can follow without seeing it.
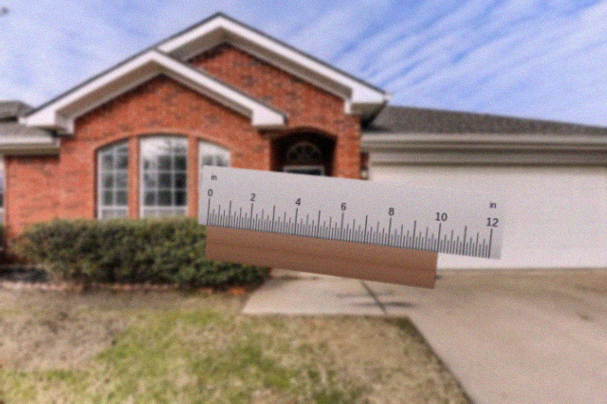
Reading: in 10
